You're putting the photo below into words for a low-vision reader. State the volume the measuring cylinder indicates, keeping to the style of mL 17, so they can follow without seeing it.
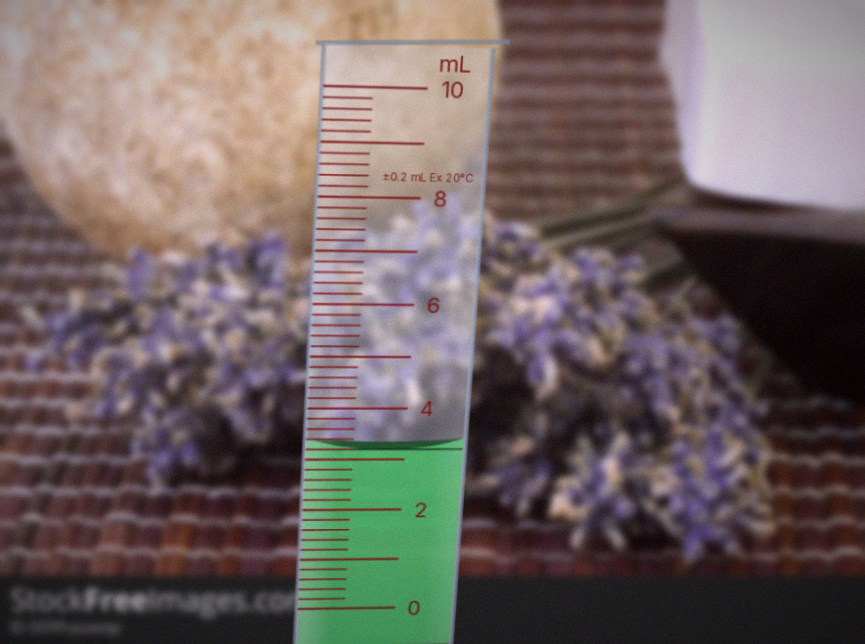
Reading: mL 3.2
